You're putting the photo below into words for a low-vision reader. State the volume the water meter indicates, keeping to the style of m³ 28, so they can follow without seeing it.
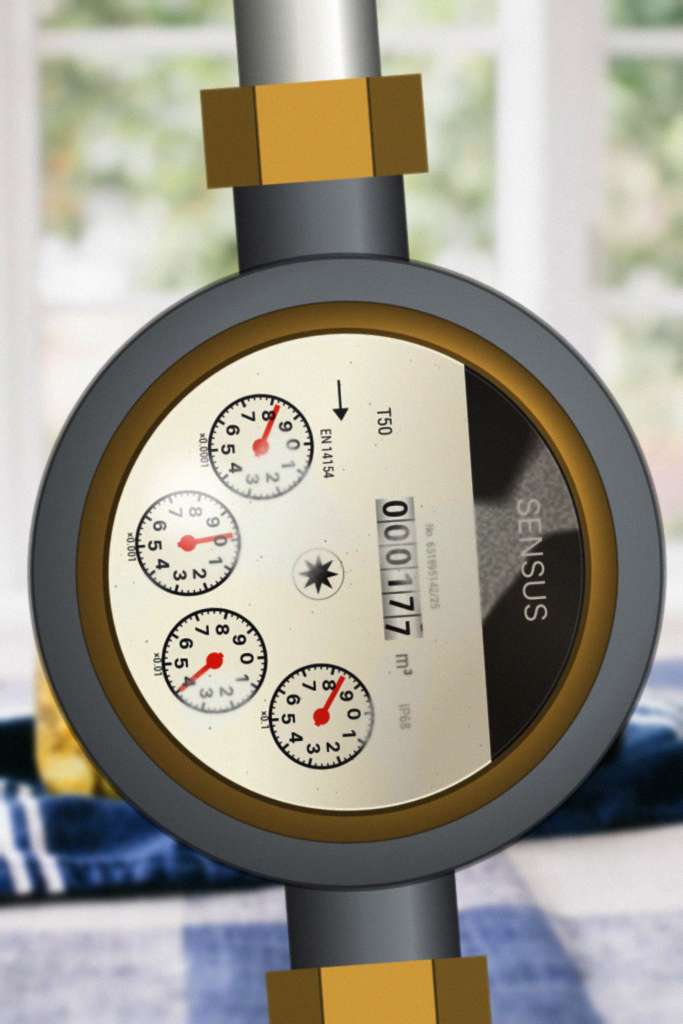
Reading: m³ 176.8398
